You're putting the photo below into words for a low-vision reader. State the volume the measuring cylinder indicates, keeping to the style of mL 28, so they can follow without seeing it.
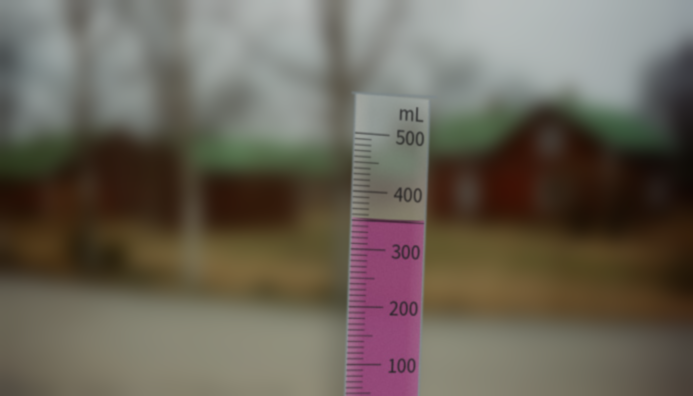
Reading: mL 350
